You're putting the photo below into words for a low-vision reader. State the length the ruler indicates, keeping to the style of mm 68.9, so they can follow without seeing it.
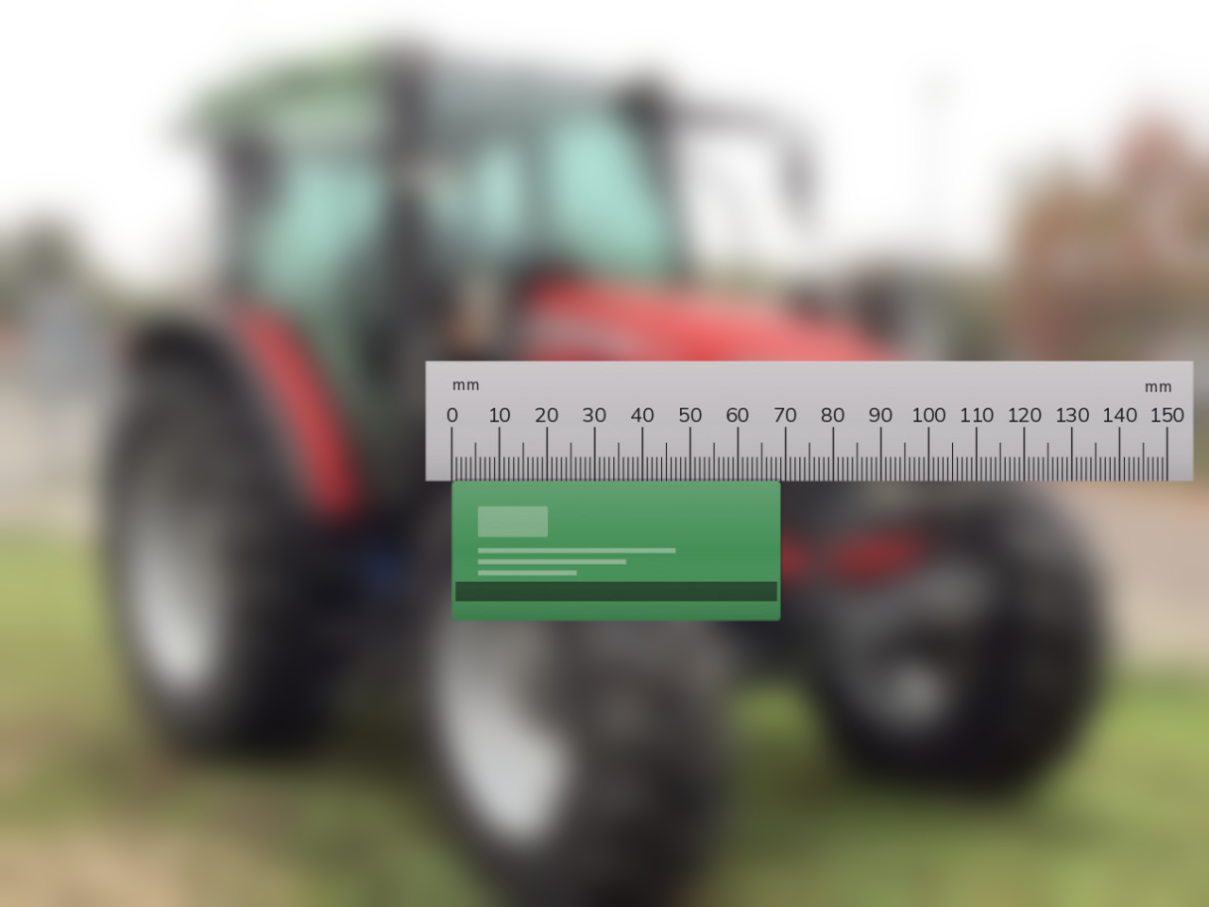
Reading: mm 69
